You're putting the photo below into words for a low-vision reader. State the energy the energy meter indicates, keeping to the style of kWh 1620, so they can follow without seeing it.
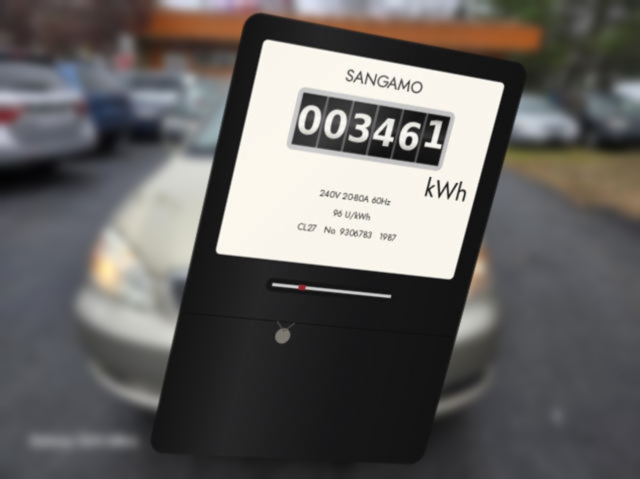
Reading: kWh 3461
